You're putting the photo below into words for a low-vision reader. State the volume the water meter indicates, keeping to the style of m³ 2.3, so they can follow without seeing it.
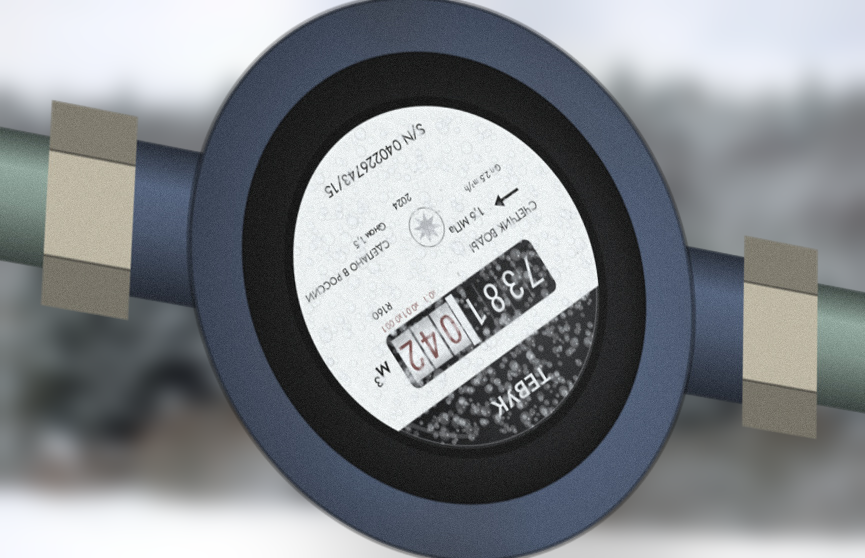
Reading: m³ 7381.042
